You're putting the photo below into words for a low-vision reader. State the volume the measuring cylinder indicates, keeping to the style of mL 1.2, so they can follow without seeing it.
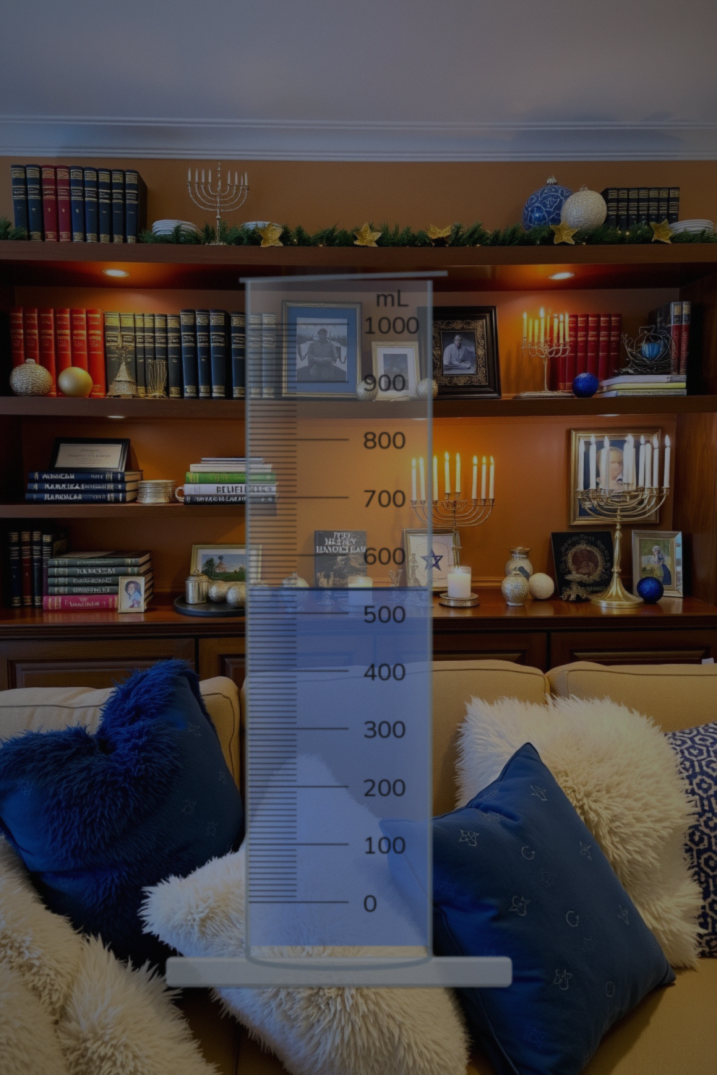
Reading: mL 540
